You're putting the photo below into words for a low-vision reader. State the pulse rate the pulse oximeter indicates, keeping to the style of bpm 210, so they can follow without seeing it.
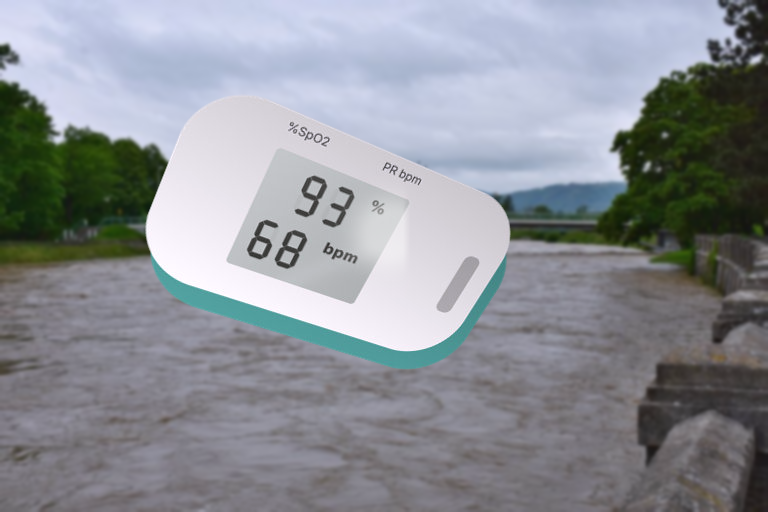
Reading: bpm 68
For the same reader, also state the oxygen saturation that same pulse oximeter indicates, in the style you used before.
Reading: % 93
